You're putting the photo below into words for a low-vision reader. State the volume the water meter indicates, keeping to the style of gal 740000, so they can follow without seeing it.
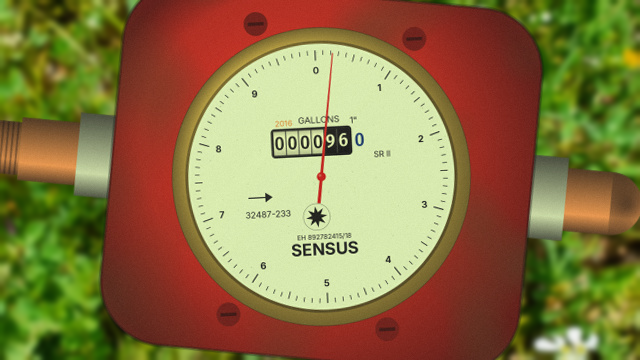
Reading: gal 960.2
